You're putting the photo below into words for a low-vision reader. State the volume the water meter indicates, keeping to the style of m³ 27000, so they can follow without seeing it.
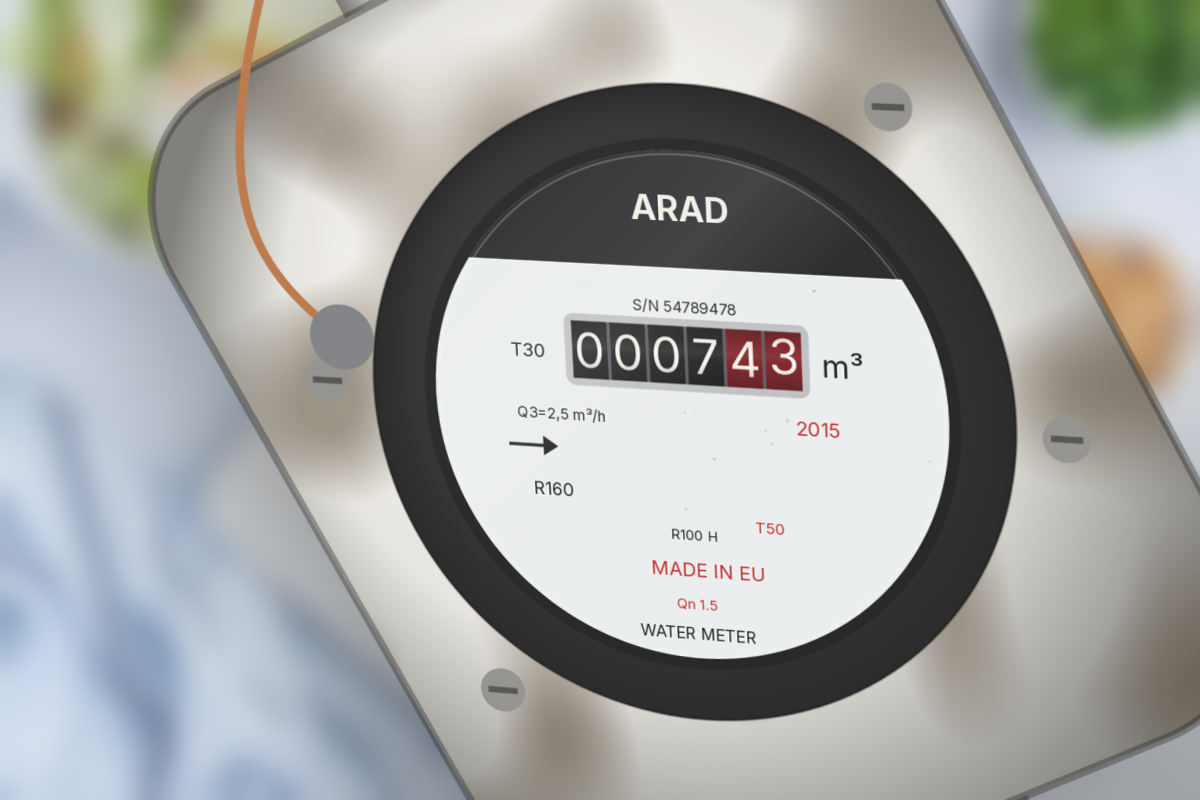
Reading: m³ 7.43
